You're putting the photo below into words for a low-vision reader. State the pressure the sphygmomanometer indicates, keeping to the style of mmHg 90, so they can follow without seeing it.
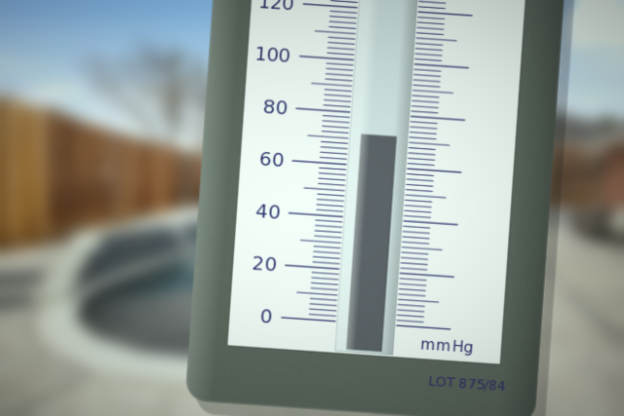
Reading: mmHg 72
